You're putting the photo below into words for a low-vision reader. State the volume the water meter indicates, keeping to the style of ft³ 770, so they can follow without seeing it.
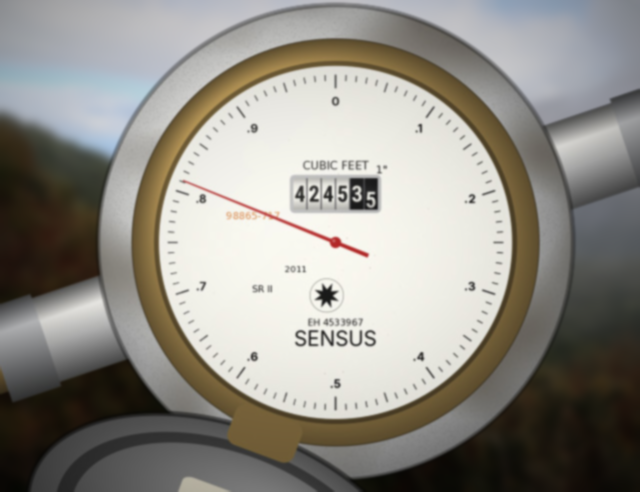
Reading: ft³ 424534.81
